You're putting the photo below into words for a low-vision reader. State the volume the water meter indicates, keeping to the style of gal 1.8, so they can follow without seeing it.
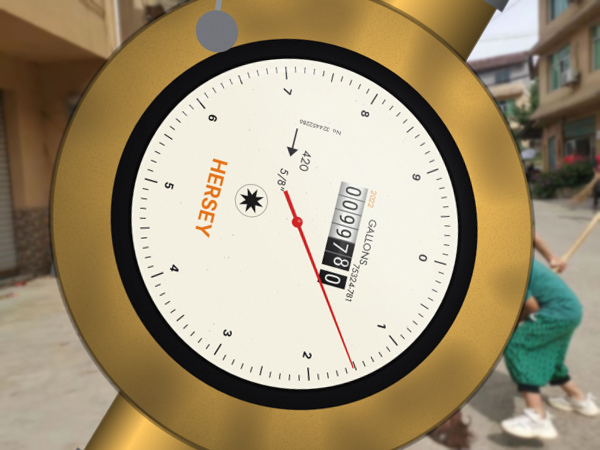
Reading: gal 99781.5
